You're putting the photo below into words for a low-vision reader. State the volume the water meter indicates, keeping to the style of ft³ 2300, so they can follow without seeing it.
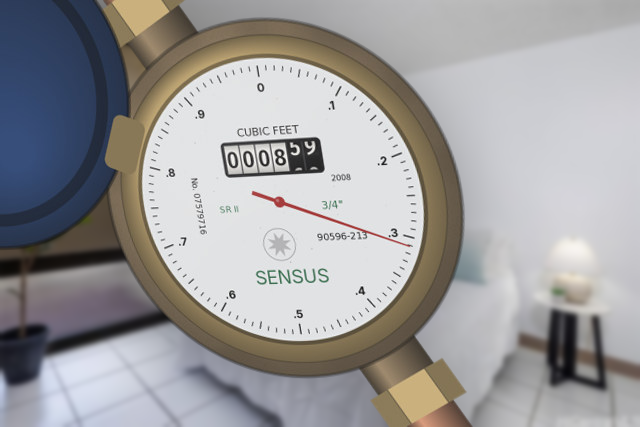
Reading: ft³ 859.31
